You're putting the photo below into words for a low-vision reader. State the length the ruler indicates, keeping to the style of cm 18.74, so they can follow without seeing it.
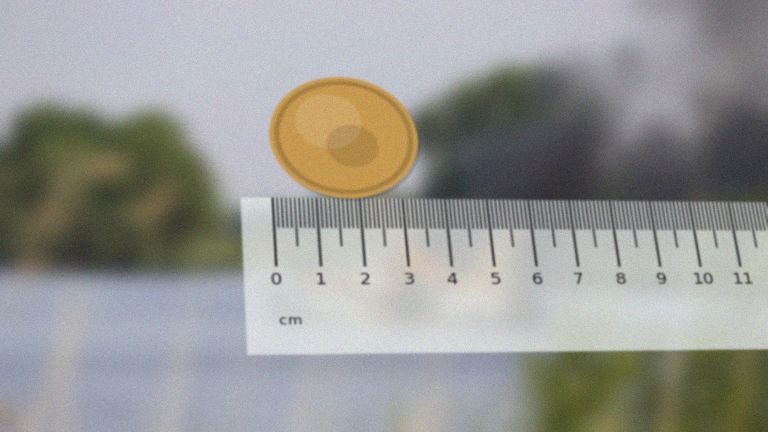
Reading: cm 3.5
